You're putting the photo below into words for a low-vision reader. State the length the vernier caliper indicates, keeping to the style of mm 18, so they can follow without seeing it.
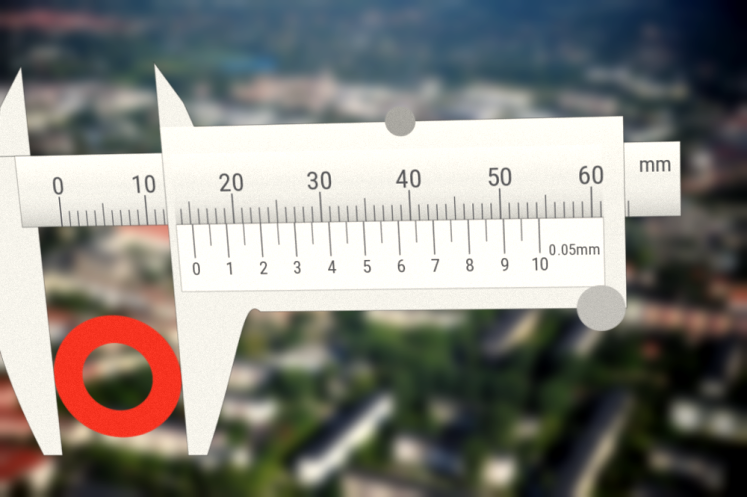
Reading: mm 15.2
